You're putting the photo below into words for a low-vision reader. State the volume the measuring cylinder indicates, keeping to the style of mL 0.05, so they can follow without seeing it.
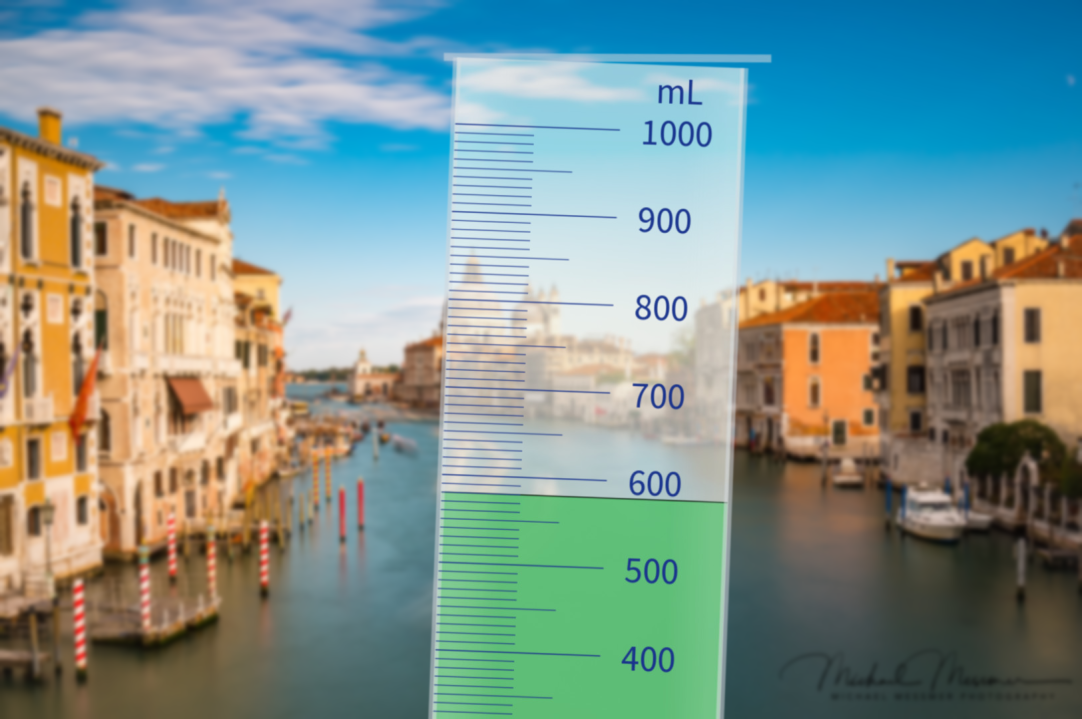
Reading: mL 580
